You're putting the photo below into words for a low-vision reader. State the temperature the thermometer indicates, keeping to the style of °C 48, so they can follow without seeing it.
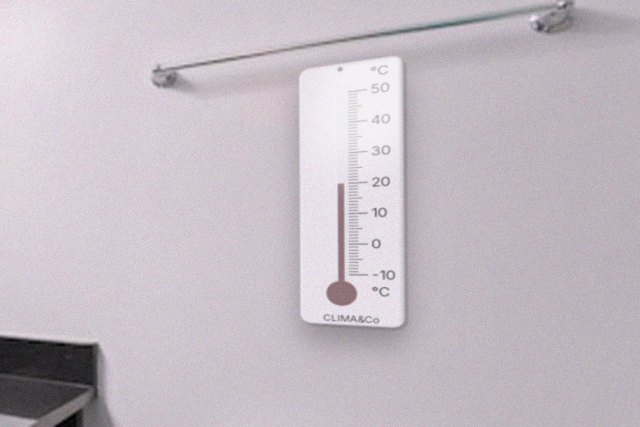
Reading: °C 20
